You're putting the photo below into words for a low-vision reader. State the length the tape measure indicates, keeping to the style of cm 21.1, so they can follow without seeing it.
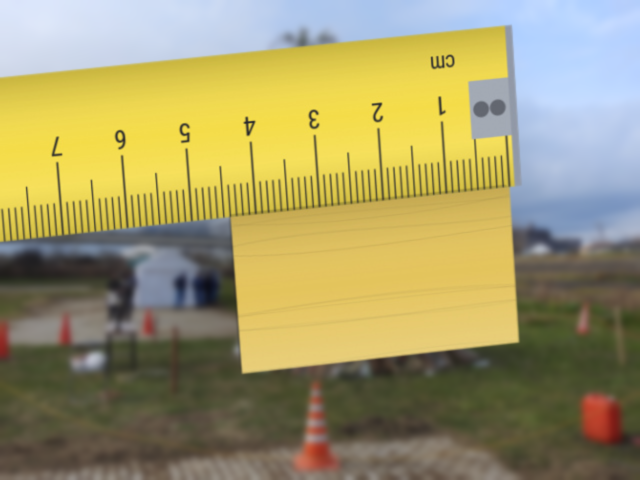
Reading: cm 4.4
